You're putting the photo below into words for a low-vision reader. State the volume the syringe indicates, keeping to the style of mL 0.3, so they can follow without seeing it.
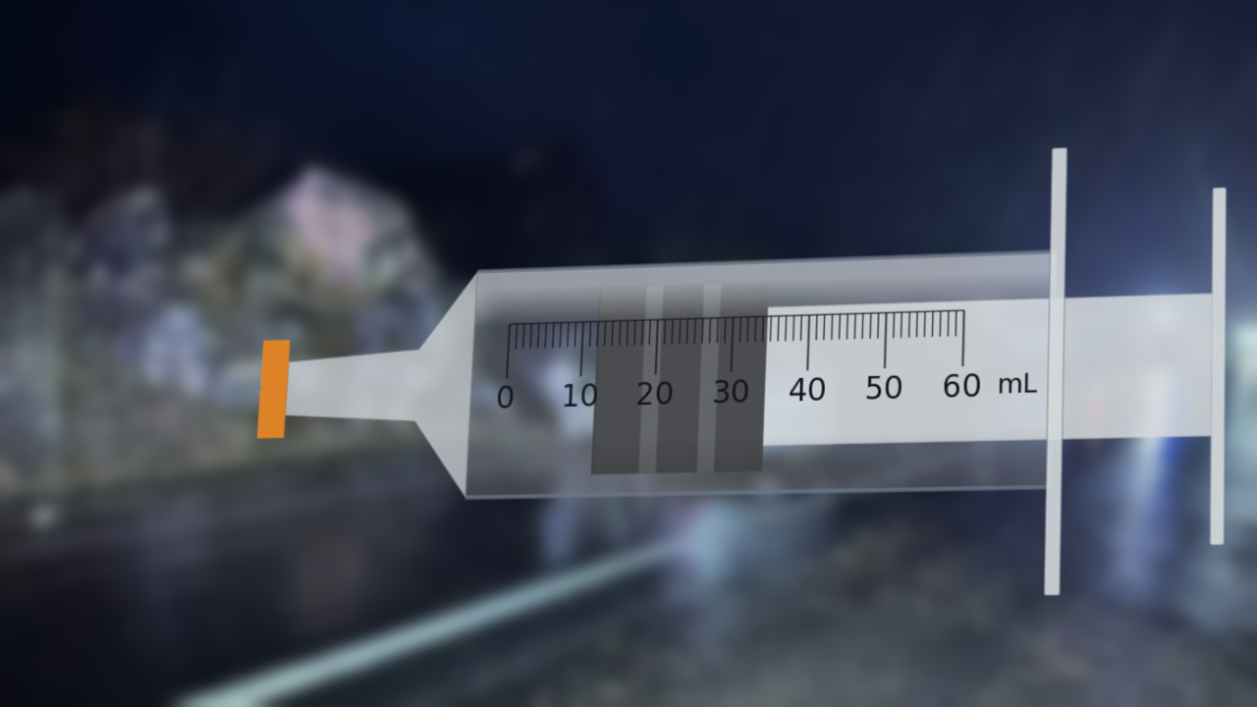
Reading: mL 12
